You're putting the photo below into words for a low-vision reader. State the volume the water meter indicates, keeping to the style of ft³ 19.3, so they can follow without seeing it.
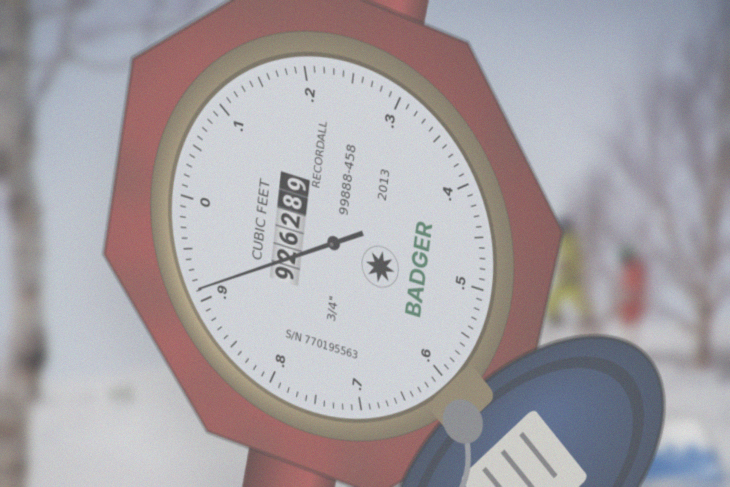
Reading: ft³ 926288.91
